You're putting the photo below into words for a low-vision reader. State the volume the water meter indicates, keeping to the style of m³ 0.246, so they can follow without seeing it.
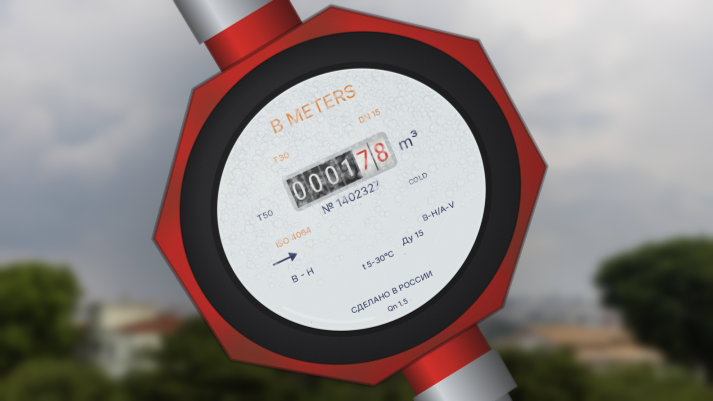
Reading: m³ 1.78
